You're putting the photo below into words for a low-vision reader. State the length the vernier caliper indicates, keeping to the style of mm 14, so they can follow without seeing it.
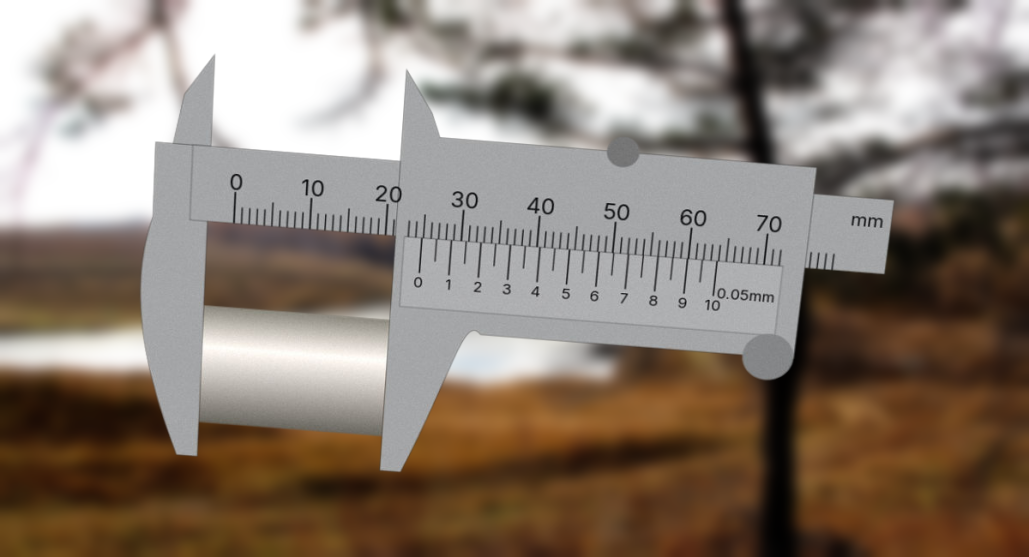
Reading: mm 24.8
